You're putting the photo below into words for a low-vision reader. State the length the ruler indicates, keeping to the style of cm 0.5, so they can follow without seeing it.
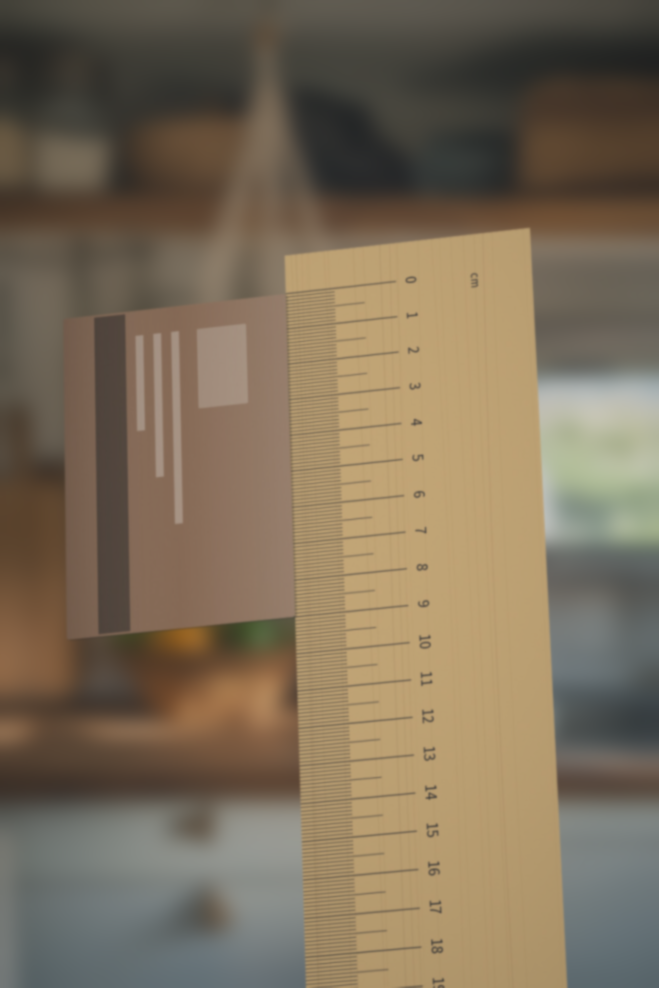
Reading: cm 9
